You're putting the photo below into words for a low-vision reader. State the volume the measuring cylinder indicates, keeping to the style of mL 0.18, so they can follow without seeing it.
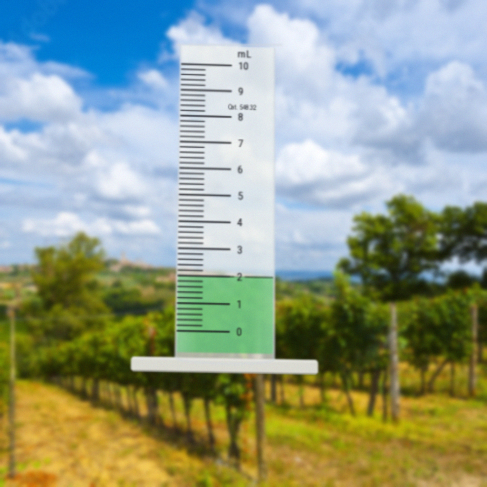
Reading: mL 2
